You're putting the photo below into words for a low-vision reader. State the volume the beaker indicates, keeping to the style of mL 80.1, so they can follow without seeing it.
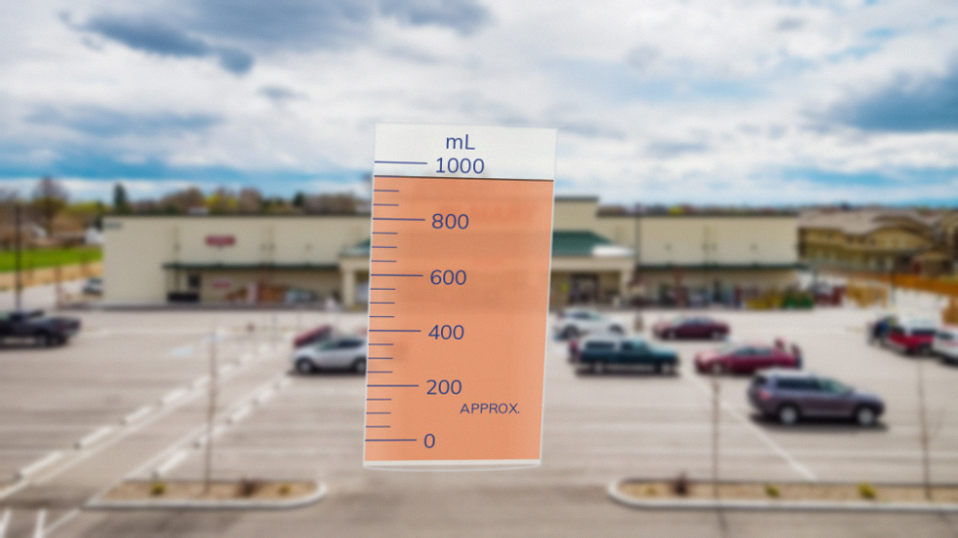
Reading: mL 950
